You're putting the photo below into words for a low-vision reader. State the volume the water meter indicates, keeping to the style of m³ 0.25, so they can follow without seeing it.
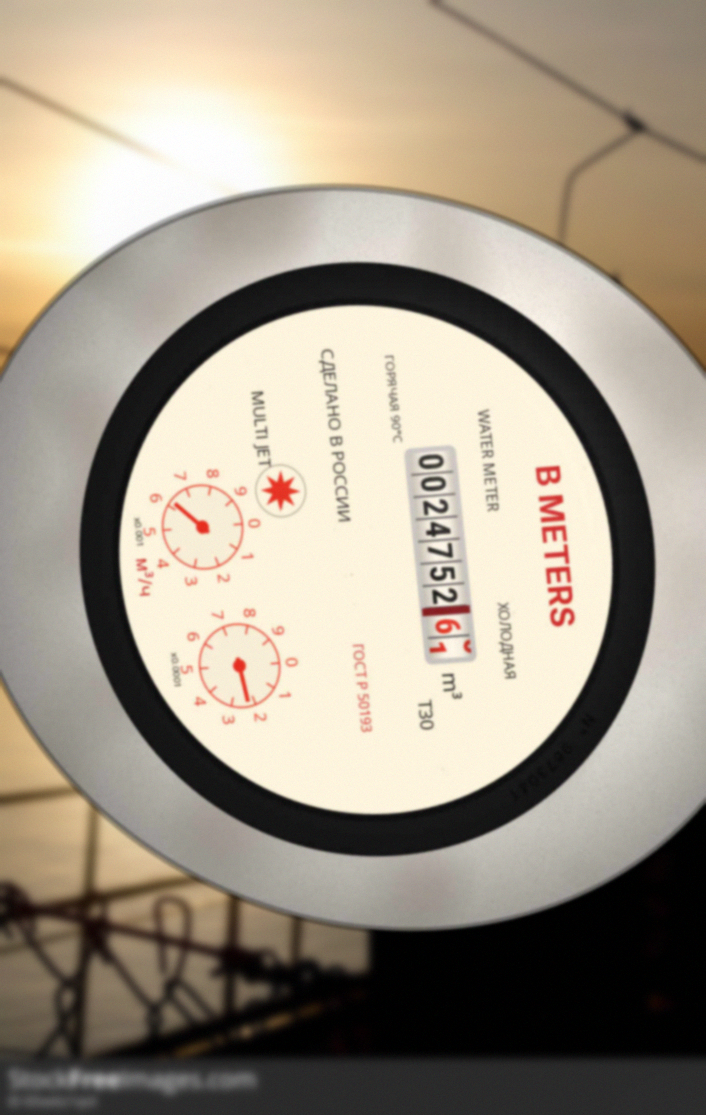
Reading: m³ 24752.6062
